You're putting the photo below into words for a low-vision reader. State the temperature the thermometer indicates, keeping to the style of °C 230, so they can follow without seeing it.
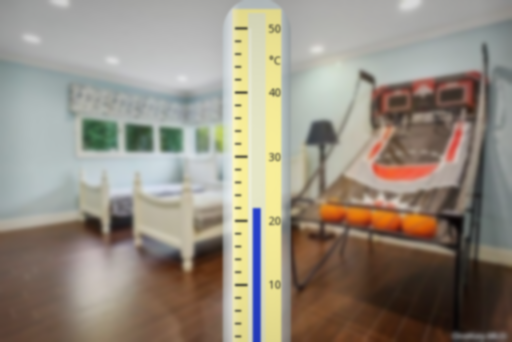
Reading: °C 22
